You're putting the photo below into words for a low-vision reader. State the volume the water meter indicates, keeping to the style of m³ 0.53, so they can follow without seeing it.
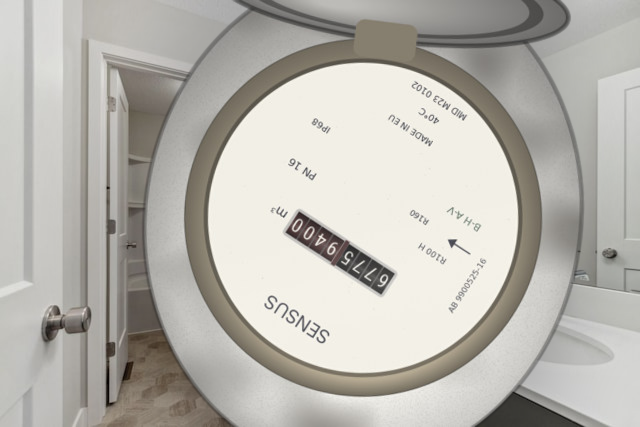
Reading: m³ 6775.9400
